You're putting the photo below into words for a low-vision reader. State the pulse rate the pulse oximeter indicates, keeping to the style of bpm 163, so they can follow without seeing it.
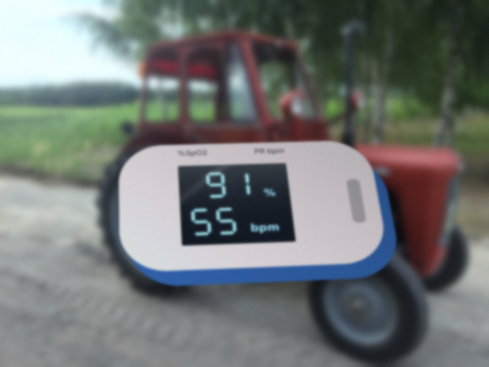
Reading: bpm 55
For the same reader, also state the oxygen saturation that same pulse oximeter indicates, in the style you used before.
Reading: % 91
